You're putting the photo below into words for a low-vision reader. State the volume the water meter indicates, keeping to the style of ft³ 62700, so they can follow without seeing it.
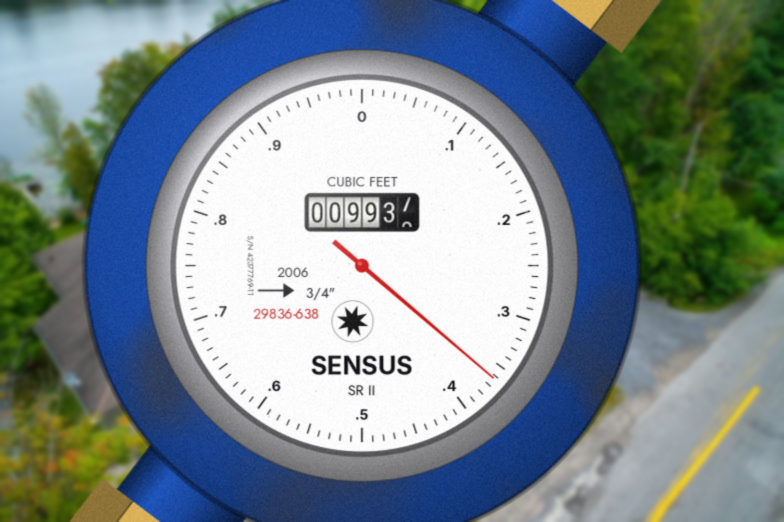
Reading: ft³ 9937.36
